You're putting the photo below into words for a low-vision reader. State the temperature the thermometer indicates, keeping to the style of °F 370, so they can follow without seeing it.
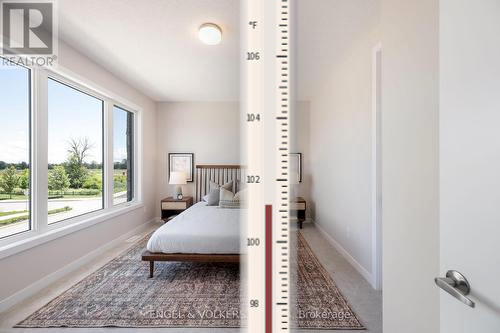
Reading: °F 101.2
